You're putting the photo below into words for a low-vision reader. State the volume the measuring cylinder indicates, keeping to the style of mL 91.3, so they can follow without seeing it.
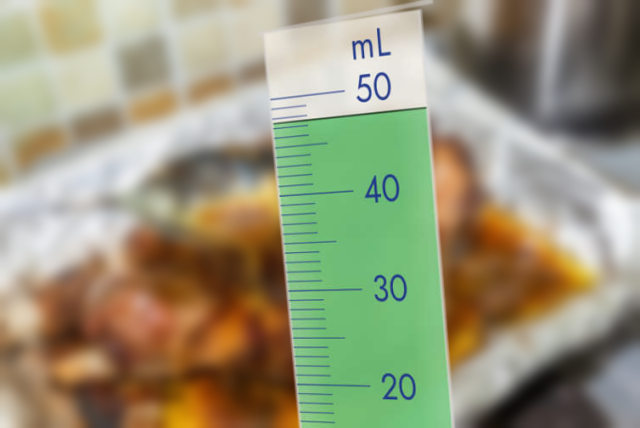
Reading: mL 47.5
